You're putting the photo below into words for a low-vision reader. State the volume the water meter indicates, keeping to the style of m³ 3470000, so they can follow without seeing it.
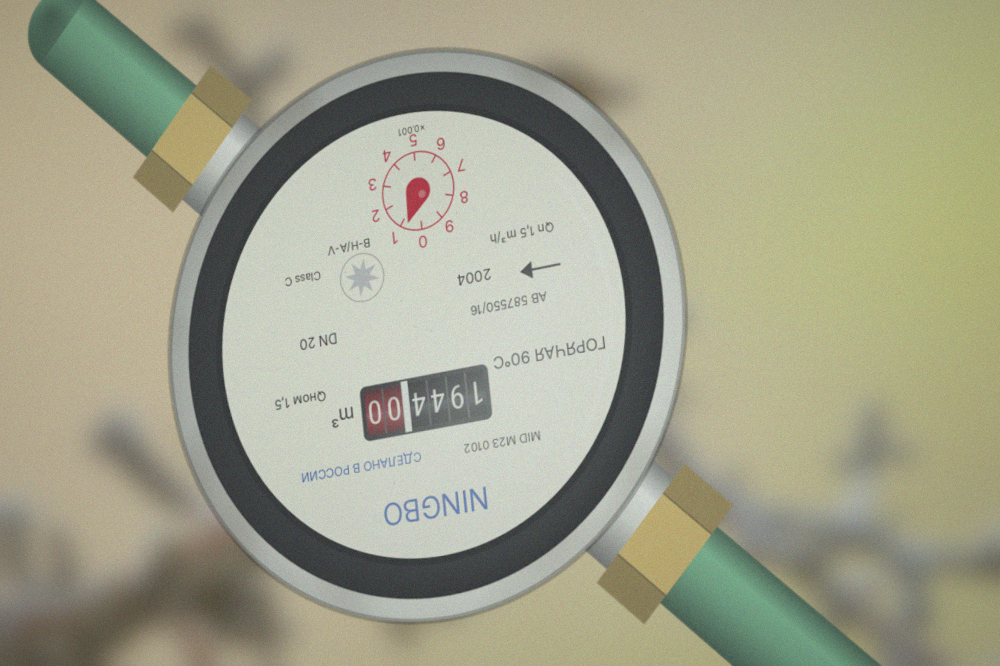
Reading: m³ 1944.000
